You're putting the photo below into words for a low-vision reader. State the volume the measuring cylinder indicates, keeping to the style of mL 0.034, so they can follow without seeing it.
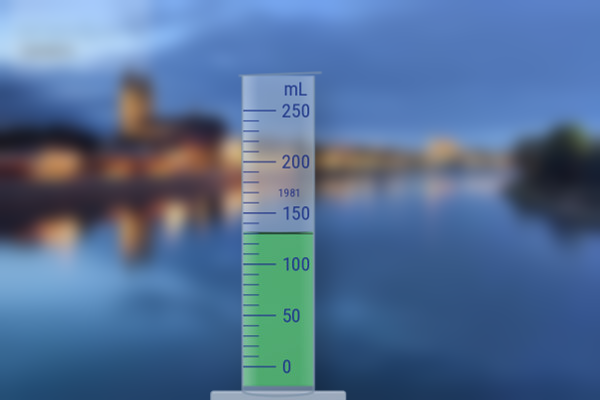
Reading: mL 130
